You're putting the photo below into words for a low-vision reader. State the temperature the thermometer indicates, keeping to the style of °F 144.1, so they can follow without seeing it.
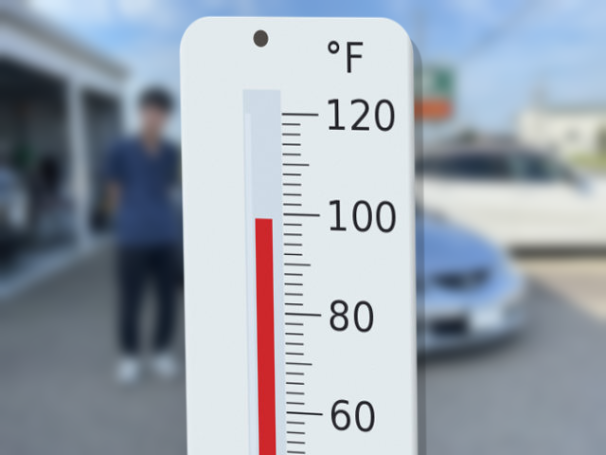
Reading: °F 99
